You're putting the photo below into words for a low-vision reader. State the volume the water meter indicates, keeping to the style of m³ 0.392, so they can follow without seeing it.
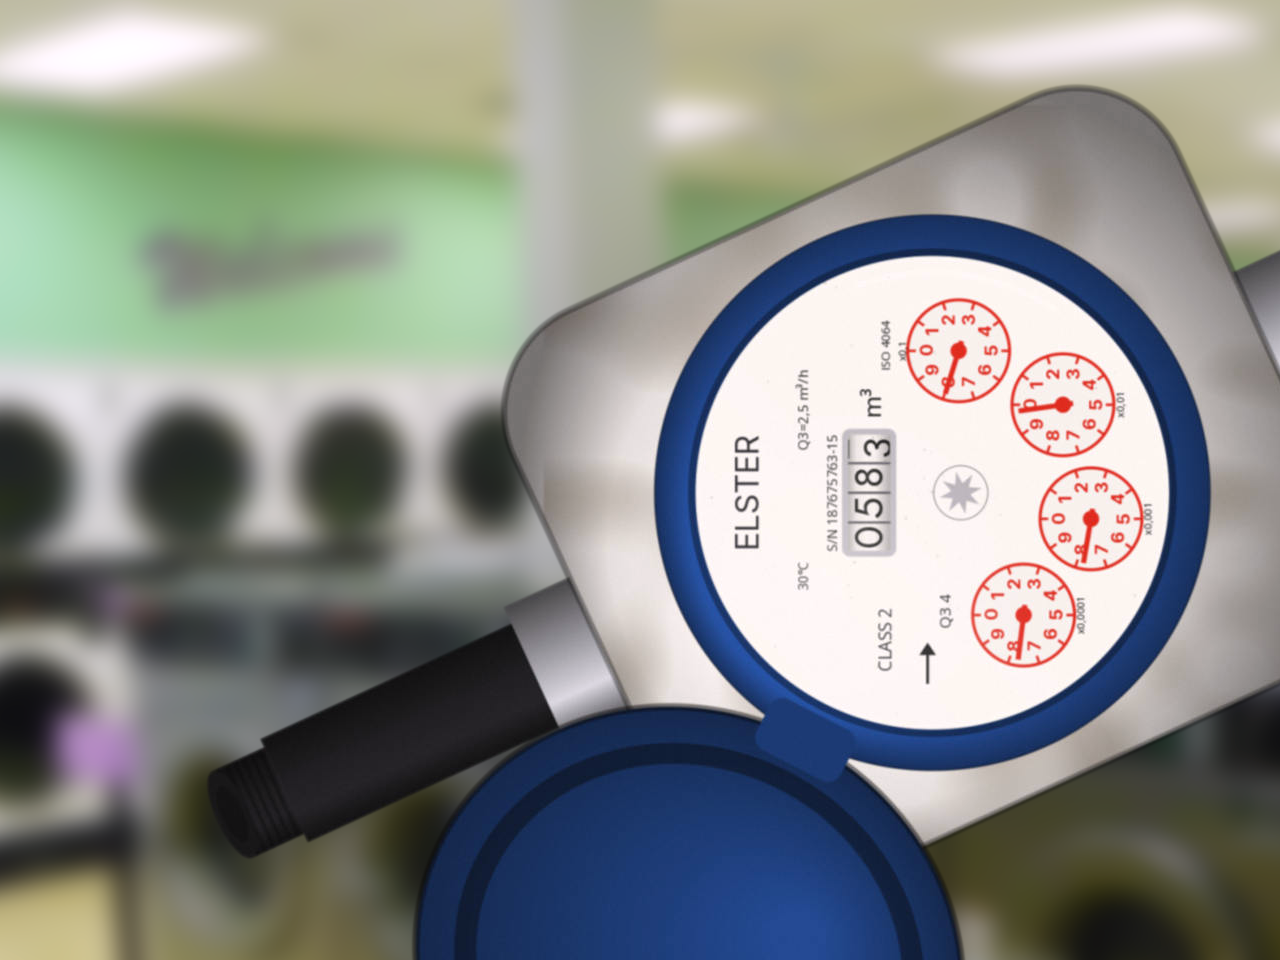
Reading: m³ 582.7977
